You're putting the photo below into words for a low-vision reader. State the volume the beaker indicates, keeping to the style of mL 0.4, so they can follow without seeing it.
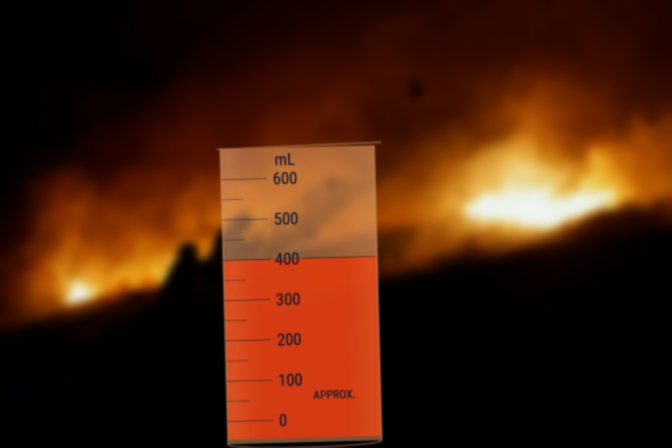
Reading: mL 400
